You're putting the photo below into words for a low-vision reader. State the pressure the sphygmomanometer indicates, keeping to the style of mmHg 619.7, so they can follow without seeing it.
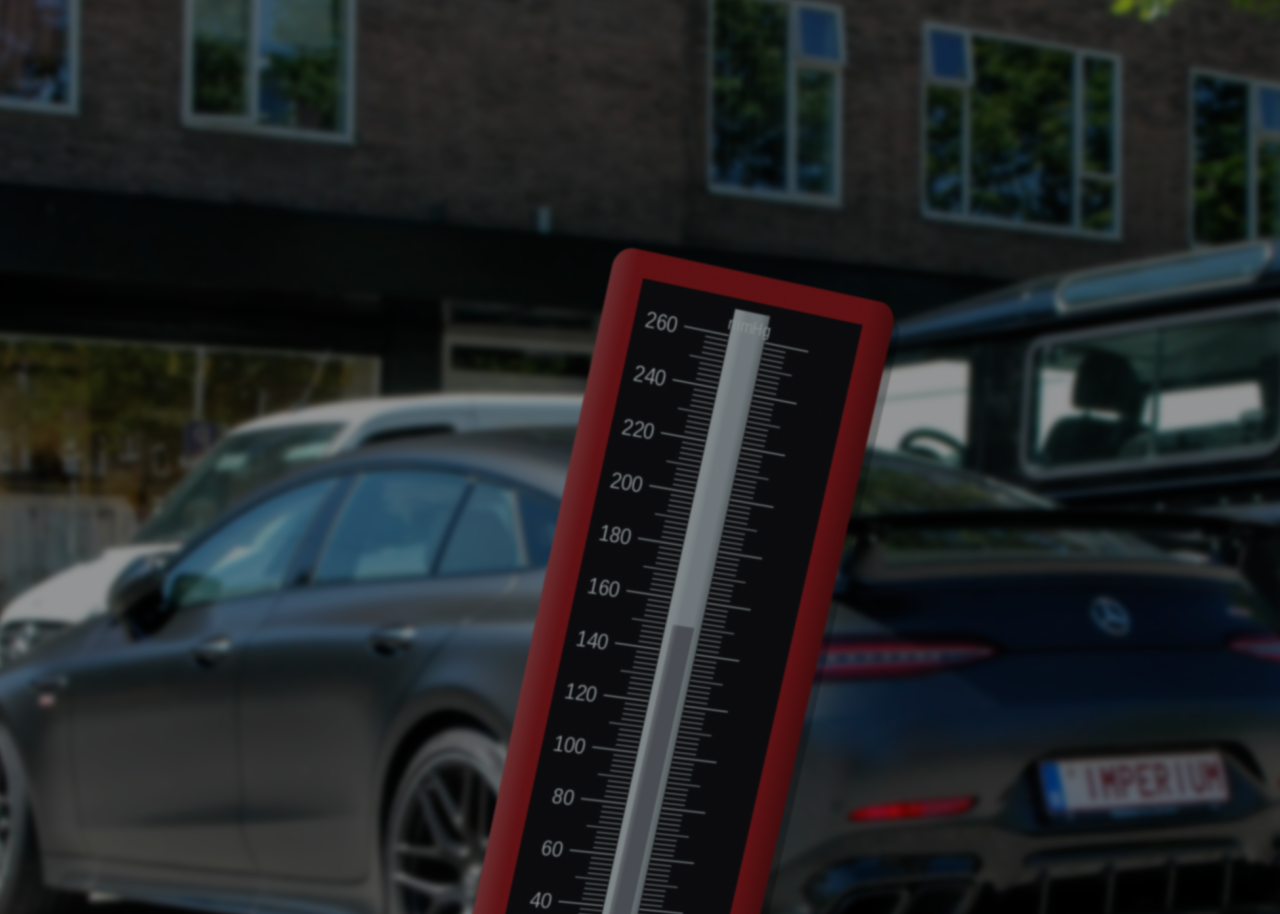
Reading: mmHg 150
